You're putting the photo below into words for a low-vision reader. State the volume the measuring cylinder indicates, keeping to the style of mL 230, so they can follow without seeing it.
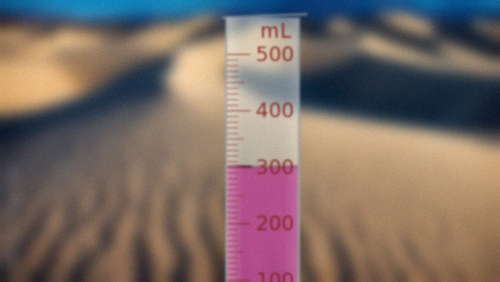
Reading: mL 300
